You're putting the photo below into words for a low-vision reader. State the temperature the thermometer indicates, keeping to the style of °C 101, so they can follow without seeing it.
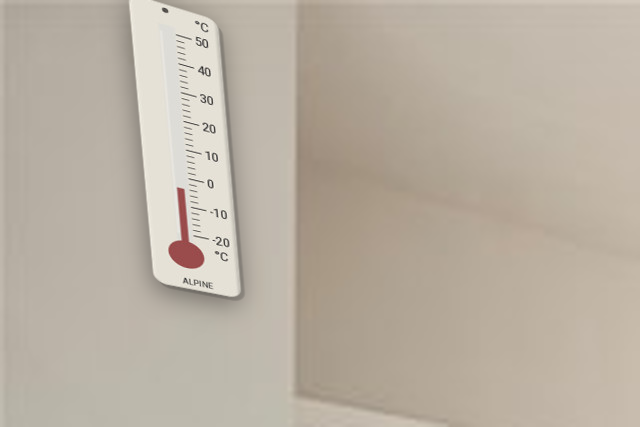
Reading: °C -4
